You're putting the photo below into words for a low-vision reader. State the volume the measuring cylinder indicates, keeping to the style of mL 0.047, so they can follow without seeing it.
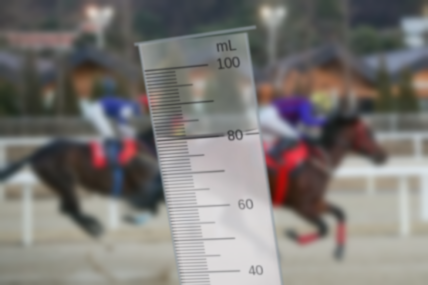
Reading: mL 80
